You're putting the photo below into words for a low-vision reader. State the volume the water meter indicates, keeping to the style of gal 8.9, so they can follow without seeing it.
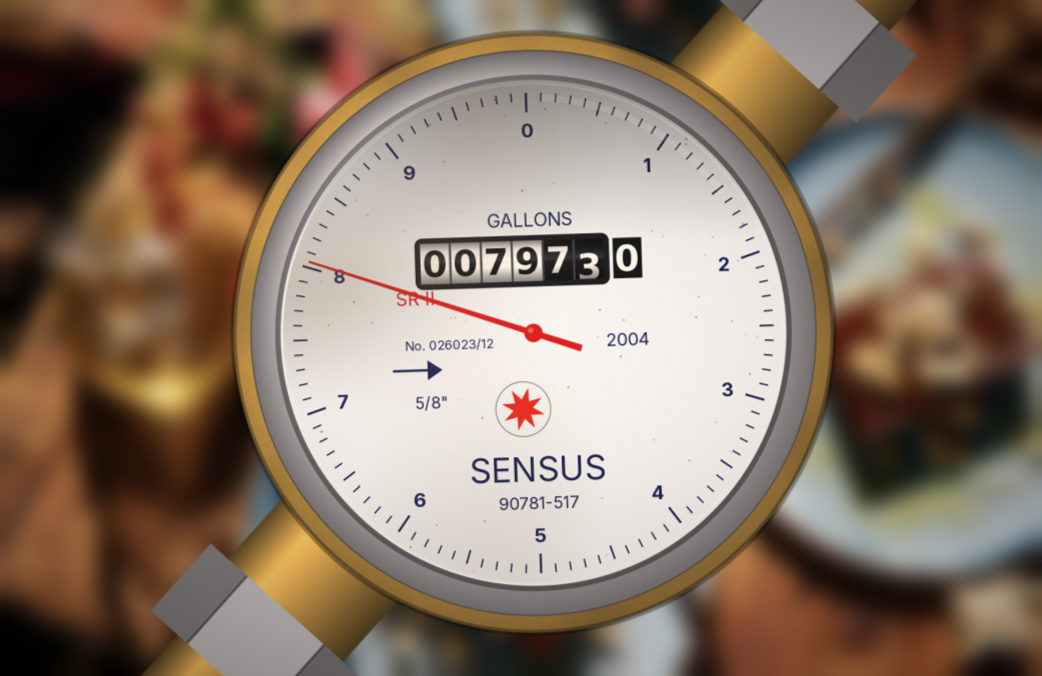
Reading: gal 79728.0
